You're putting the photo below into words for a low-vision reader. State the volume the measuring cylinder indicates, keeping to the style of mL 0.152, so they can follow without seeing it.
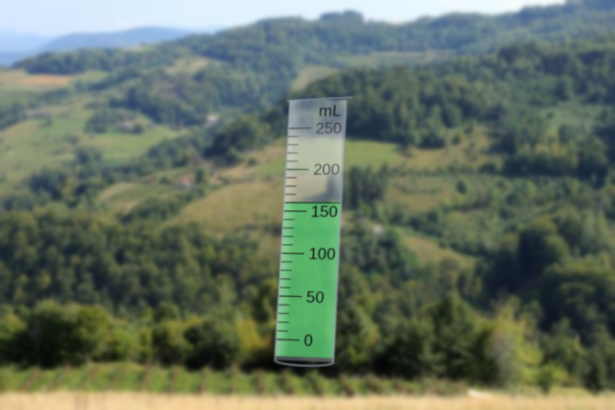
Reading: mL 160
